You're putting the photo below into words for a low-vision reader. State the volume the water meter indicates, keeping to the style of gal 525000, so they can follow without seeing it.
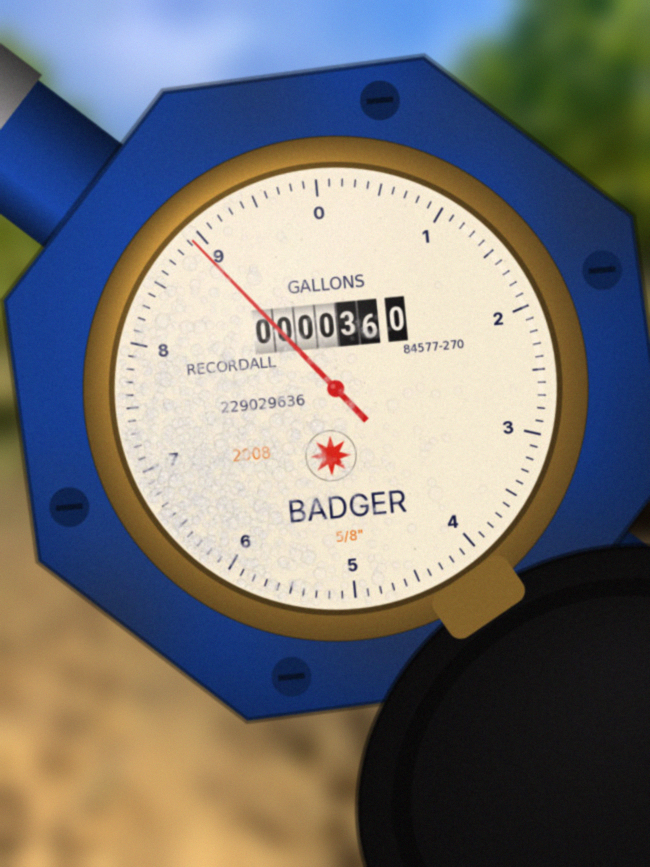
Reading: gal 358.9
